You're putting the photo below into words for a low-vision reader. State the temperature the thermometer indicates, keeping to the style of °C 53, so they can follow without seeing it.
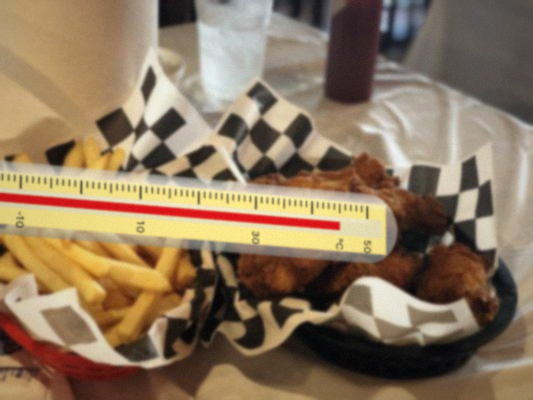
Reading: °C 45
